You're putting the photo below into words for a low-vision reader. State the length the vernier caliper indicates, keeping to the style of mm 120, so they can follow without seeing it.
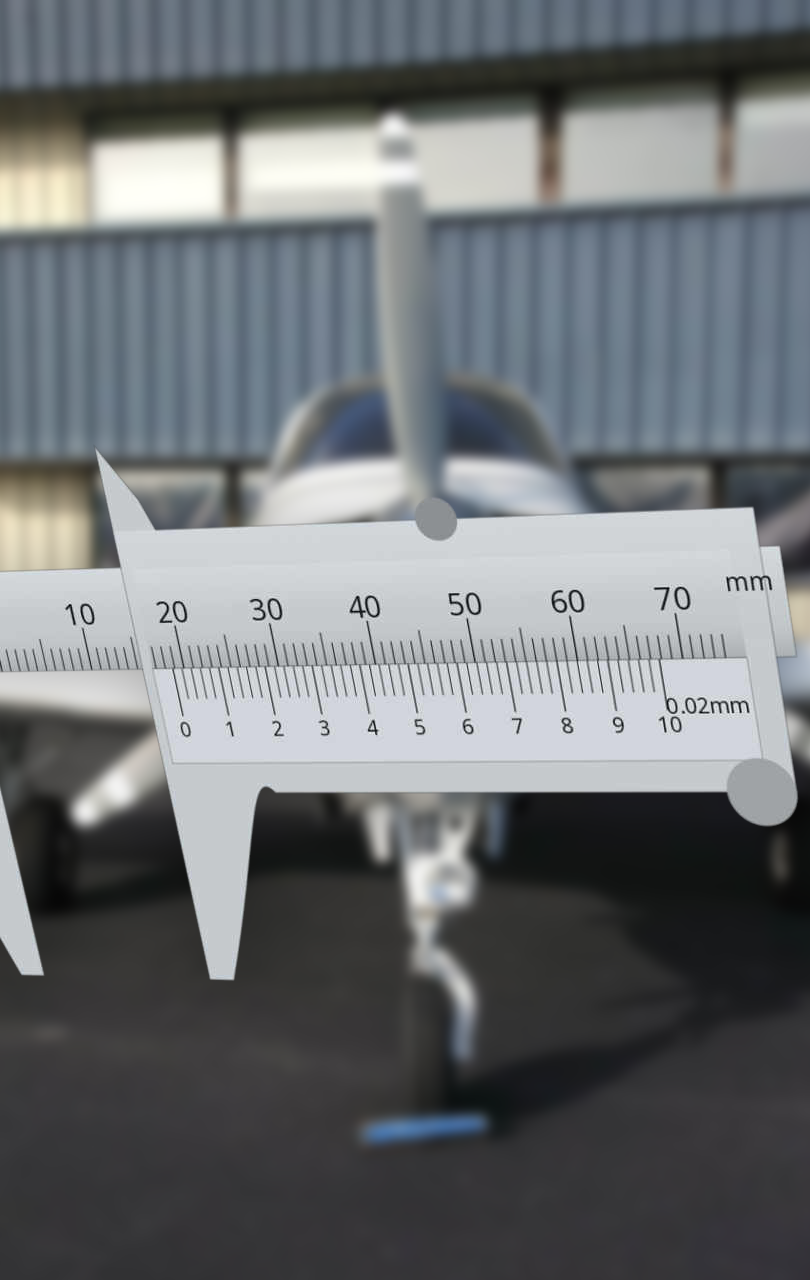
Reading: mm 18.8
